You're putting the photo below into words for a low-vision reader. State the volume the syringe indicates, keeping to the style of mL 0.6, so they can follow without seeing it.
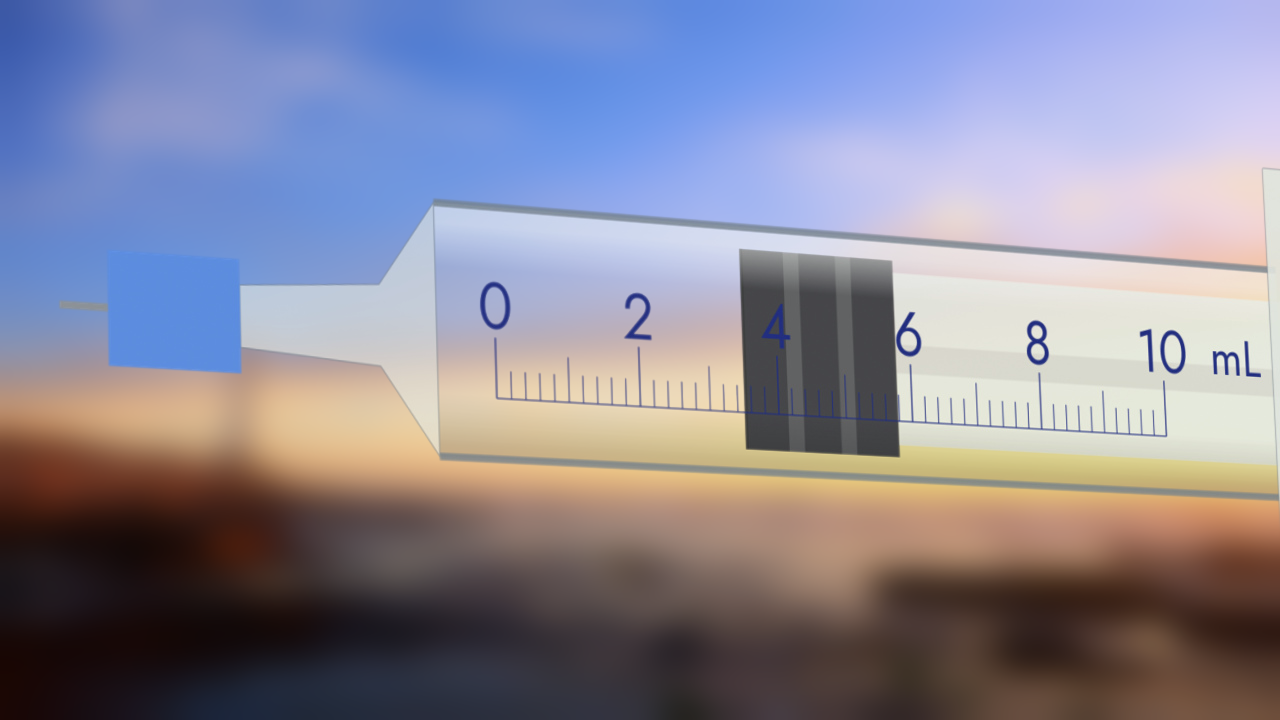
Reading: mL 3.5
